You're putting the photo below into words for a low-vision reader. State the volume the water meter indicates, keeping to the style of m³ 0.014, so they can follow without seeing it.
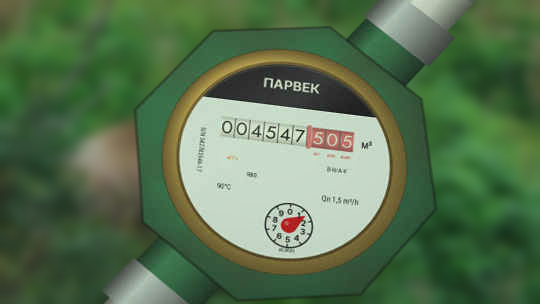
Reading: m³ 4547.5051
